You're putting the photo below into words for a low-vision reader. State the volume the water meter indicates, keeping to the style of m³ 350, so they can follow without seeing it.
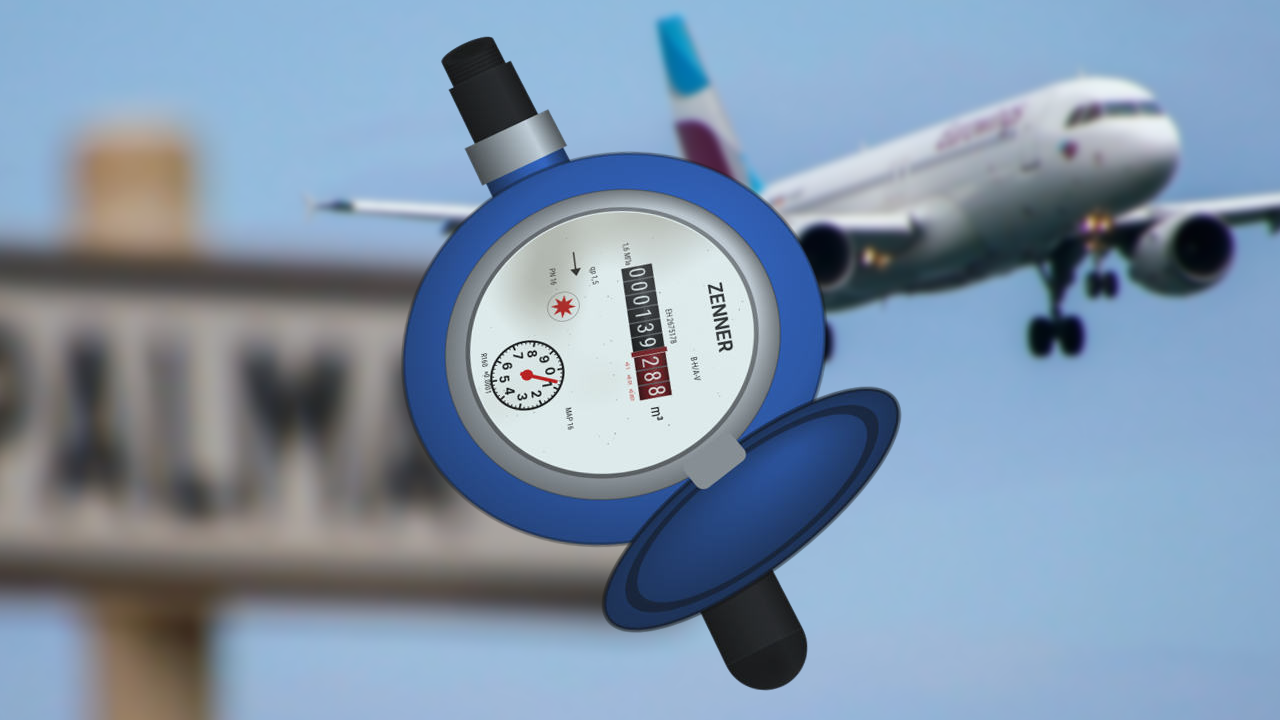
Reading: m³ 139.2880
